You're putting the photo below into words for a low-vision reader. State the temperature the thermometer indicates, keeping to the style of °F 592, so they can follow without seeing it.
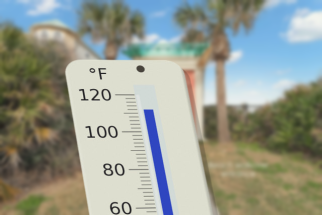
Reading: °F 112
